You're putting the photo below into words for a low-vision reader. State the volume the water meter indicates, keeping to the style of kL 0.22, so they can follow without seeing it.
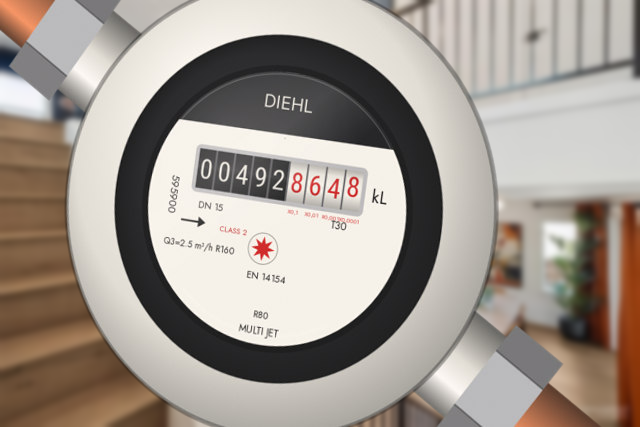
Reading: kL 492.8648
